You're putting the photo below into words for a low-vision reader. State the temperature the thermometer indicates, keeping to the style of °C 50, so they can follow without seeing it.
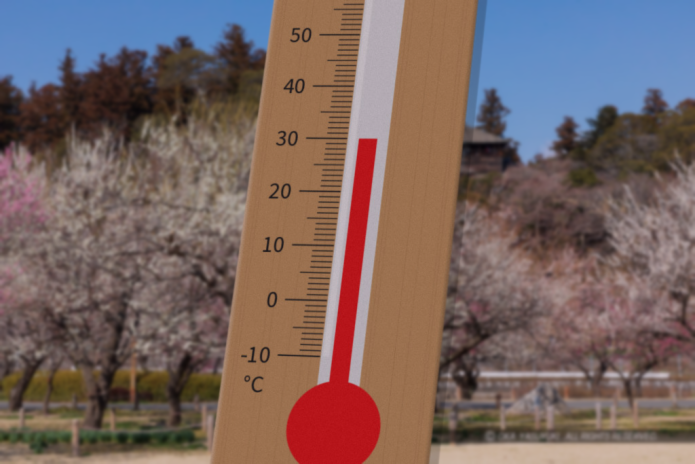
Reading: °C 30
